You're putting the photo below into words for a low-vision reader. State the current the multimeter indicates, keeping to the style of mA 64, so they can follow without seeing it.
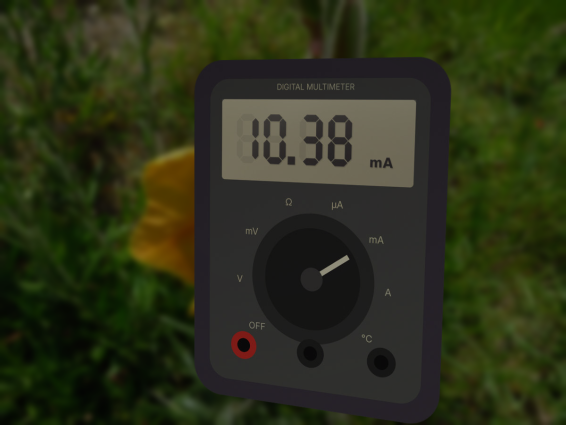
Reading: mA 10.38
